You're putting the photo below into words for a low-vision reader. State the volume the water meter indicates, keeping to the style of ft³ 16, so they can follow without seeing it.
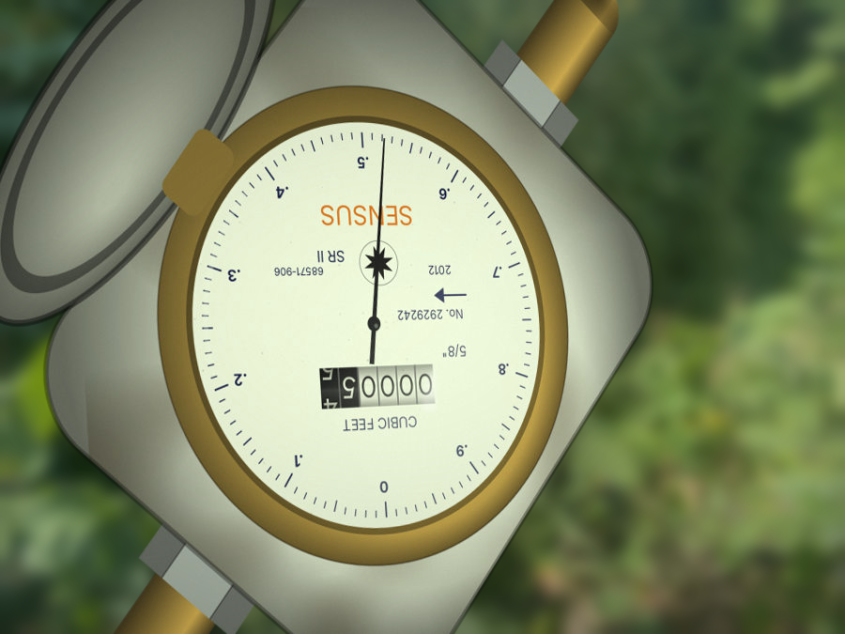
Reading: ft³ 54.52
